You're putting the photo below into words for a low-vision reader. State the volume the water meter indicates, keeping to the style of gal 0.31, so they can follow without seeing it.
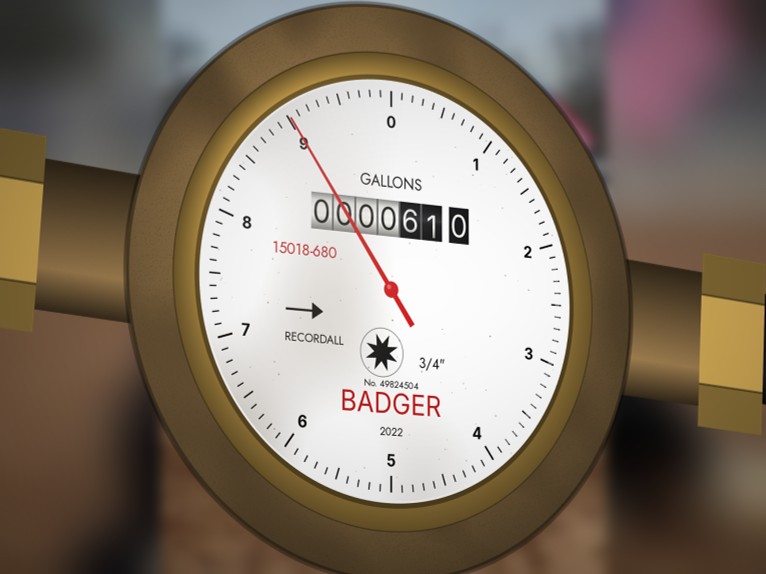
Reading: gal 609.0
